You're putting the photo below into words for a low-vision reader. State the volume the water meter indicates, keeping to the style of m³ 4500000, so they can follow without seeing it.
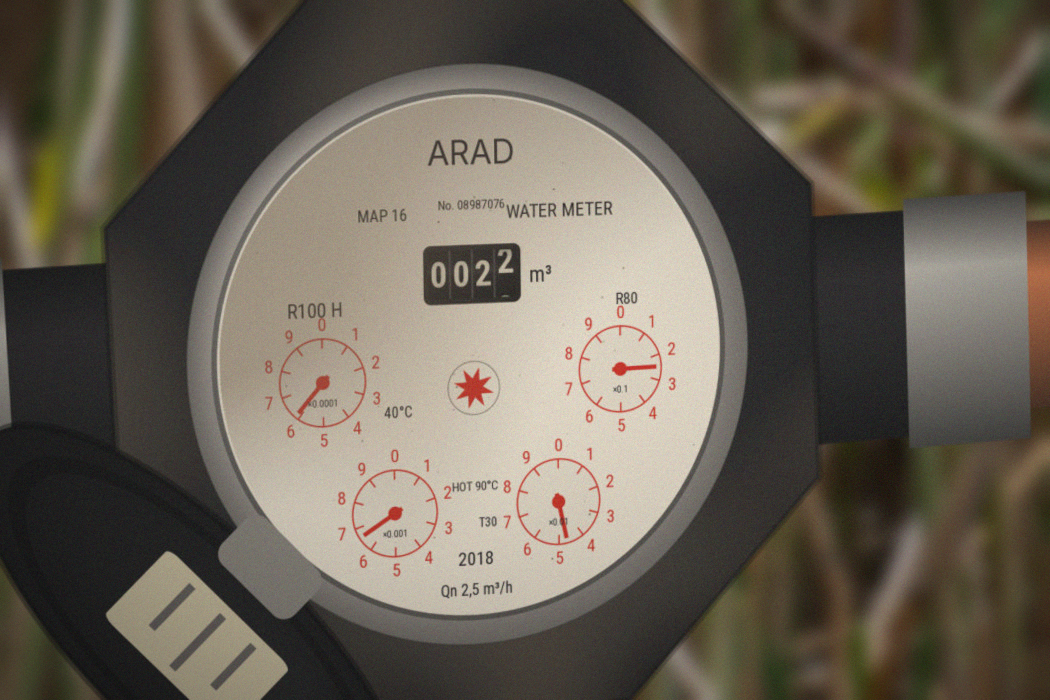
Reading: m³ 22.2466
